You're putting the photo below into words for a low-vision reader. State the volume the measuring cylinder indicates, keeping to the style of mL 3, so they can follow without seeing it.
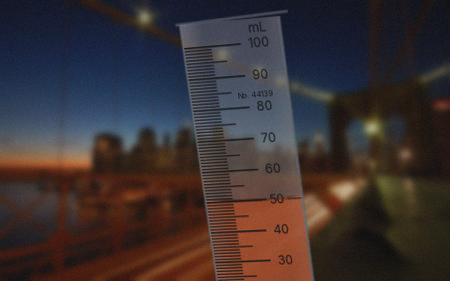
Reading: mL 50
